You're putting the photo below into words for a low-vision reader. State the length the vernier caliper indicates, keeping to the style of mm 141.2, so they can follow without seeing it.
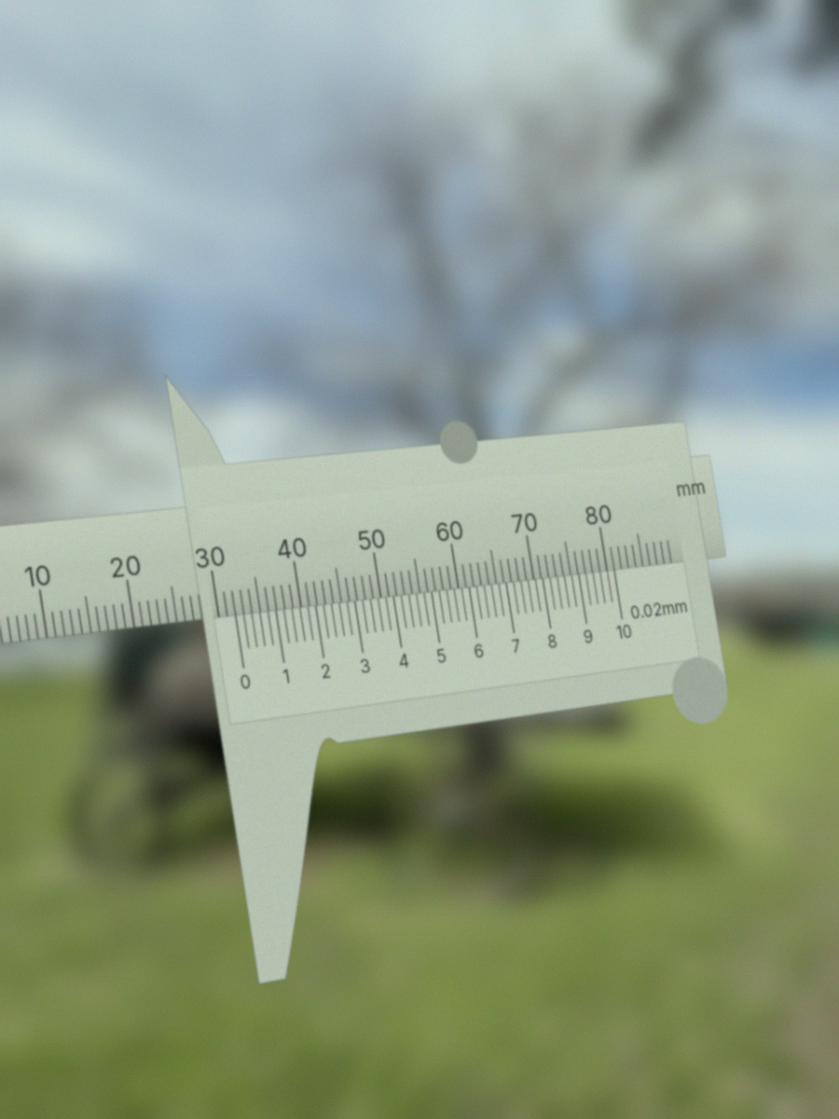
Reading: mm 32.0
